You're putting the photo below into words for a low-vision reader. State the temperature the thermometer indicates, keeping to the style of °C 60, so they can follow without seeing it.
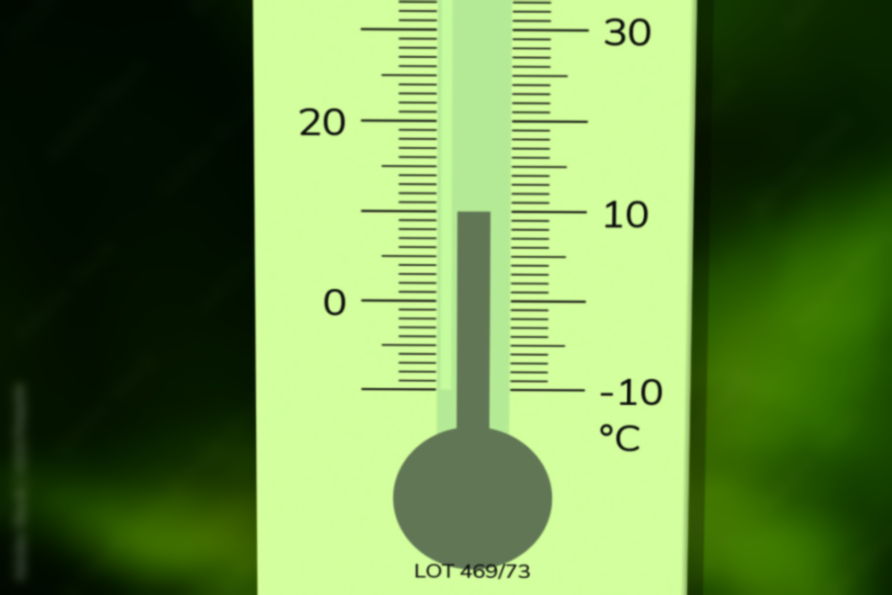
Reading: °C 10
